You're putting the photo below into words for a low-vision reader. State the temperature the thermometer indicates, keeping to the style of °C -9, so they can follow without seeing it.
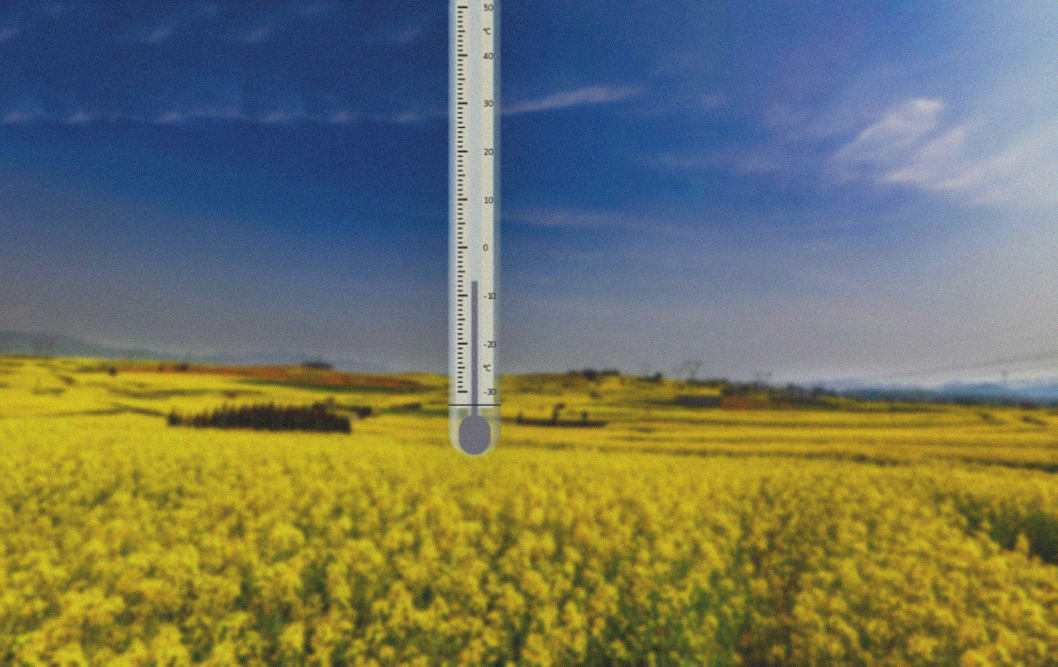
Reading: °C -7
